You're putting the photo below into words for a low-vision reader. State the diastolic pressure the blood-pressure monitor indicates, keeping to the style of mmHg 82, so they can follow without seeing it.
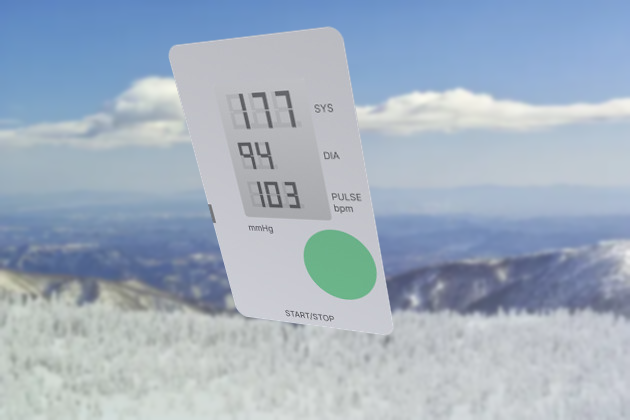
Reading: mmHg 94
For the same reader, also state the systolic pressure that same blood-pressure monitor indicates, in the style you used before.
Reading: mmHg 177
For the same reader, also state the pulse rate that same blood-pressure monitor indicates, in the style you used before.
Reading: bpm 103
